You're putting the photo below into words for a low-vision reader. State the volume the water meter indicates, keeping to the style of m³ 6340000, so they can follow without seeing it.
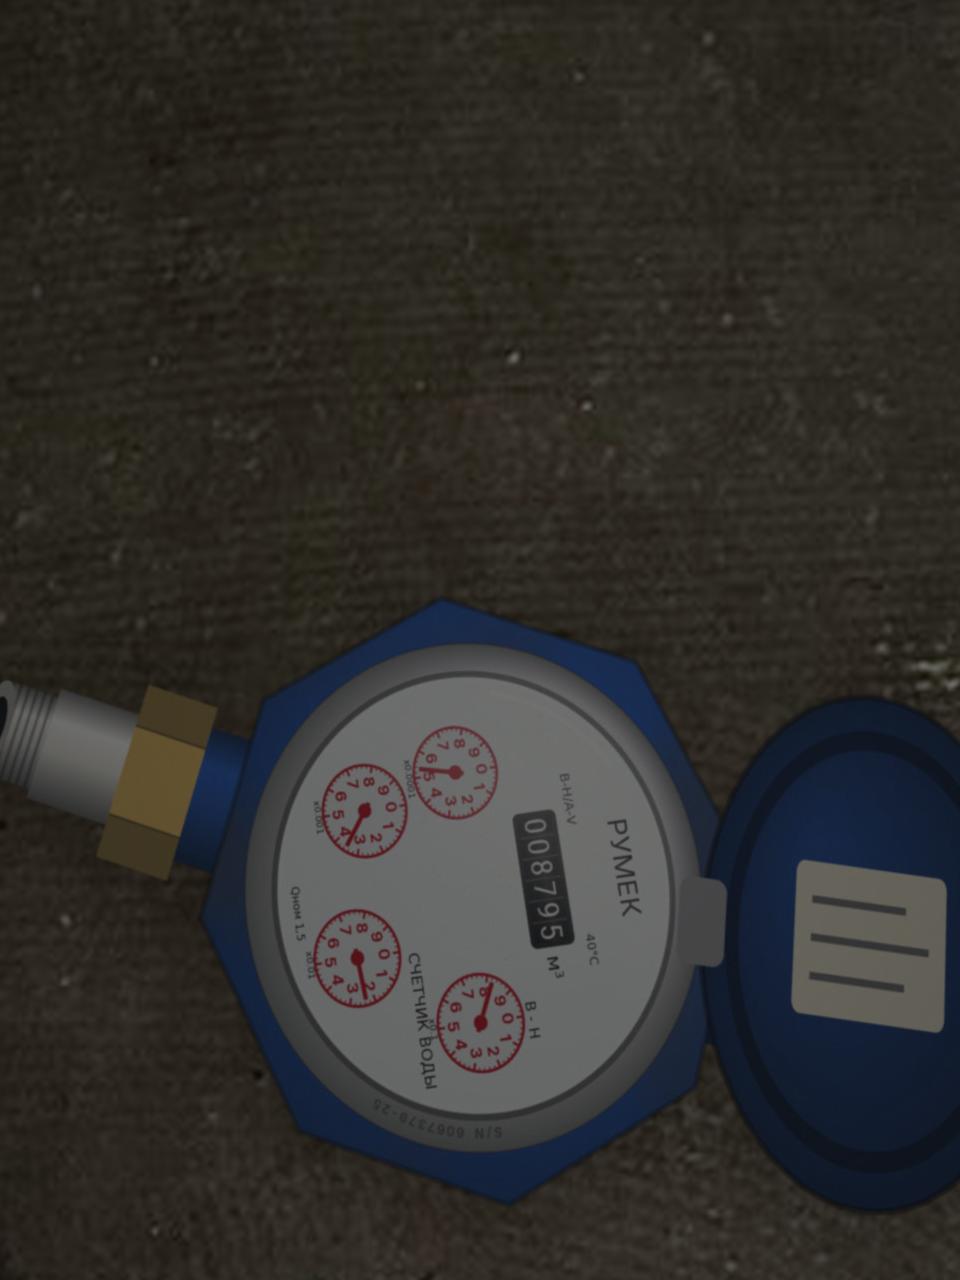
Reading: m³ 8795.8235
